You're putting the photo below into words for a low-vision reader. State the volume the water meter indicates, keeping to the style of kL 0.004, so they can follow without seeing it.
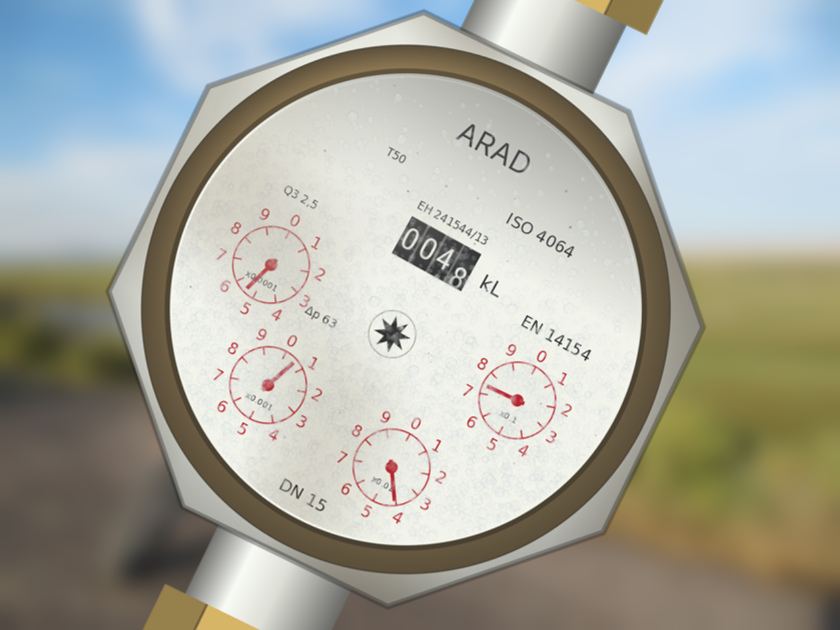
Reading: kL 47.7405
